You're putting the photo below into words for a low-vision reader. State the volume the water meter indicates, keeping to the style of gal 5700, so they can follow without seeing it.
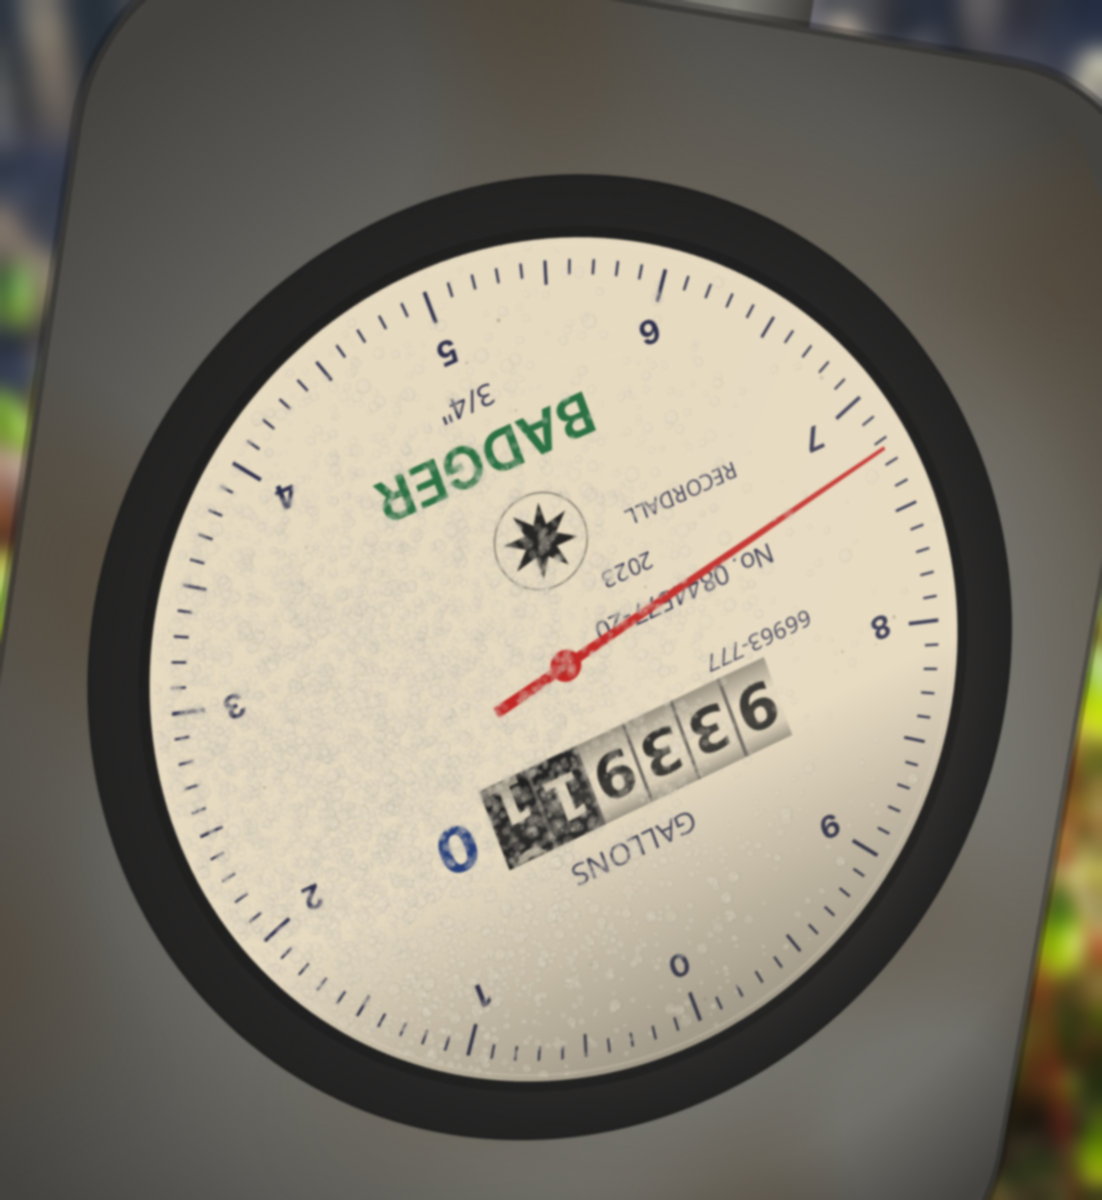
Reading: gal 9339107.2
